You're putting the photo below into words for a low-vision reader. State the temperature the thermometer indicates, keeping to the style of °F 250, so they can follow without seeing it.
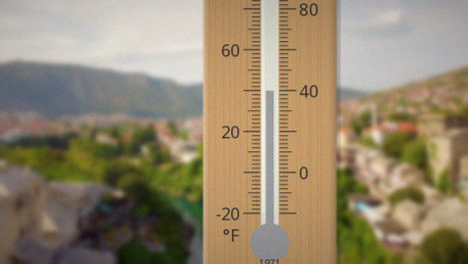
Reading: °F 40
